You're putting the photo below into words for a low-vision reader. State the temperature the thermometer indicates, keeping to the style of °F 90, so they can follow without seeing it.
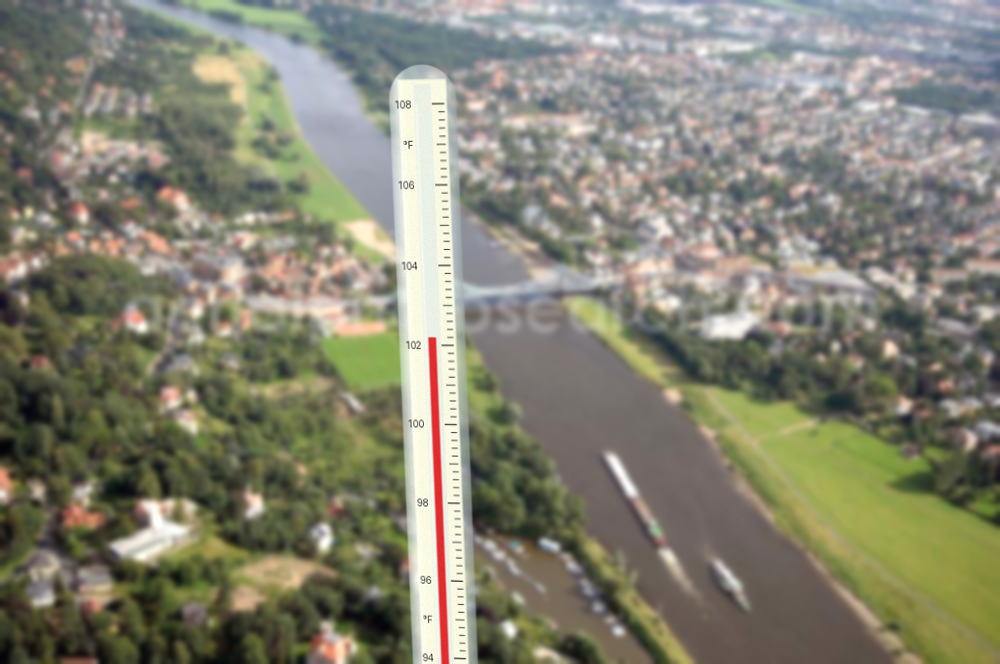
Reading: °F 102.2
